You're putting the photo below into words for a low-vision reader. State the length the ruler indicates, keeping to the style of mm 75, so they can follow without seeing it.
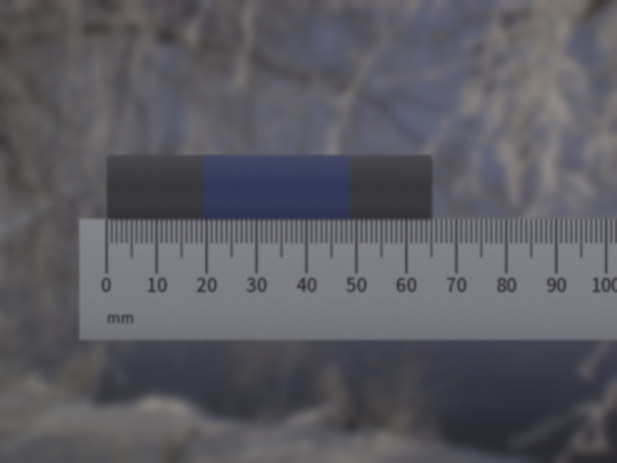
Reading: mm 65
